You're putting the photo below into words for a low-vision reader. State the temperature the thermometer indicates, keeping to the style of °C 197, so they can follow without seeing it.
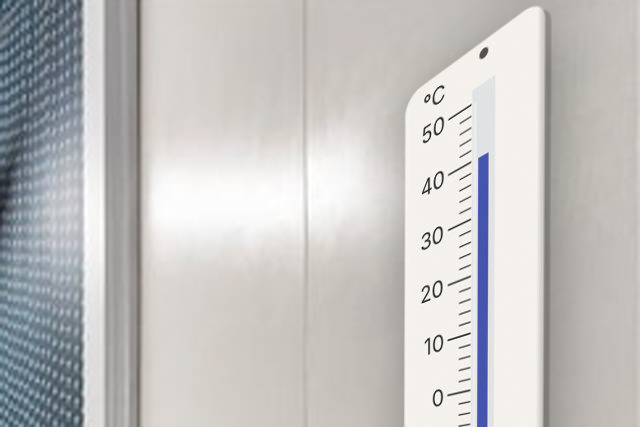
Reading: °C 40
